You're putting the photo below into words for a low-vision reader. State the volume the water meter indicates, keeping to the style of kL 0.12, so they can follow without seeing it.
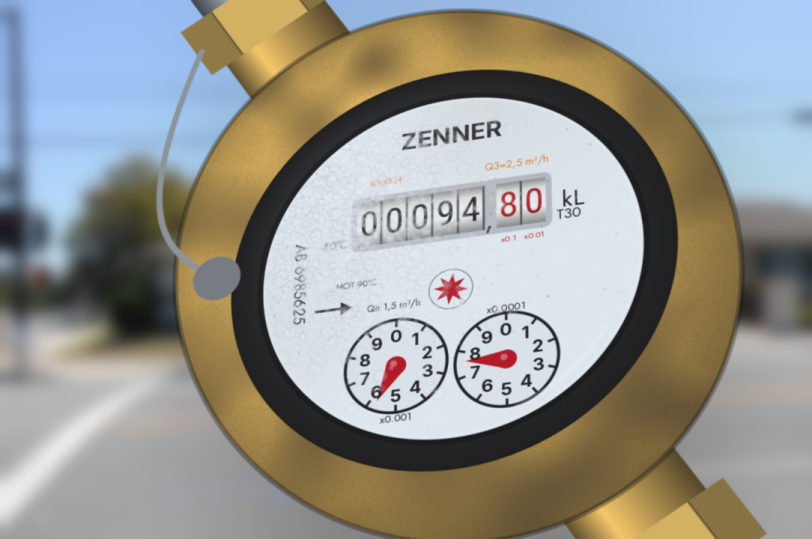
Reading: kL 94.8057
